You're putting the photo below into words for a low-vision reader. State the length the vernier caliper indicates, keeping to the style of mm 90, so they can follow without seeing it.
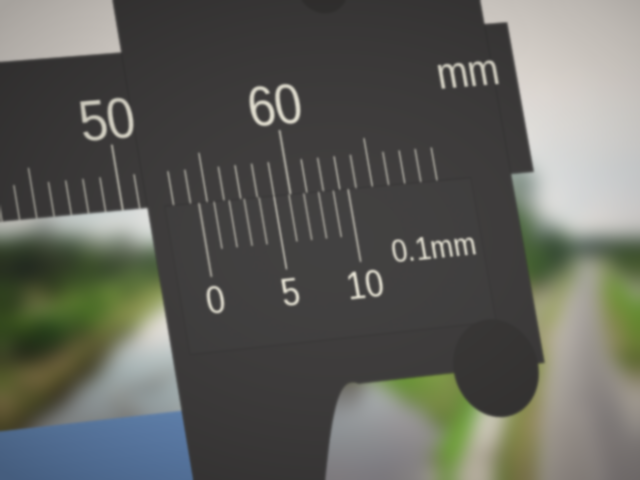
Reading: mm 54.5
